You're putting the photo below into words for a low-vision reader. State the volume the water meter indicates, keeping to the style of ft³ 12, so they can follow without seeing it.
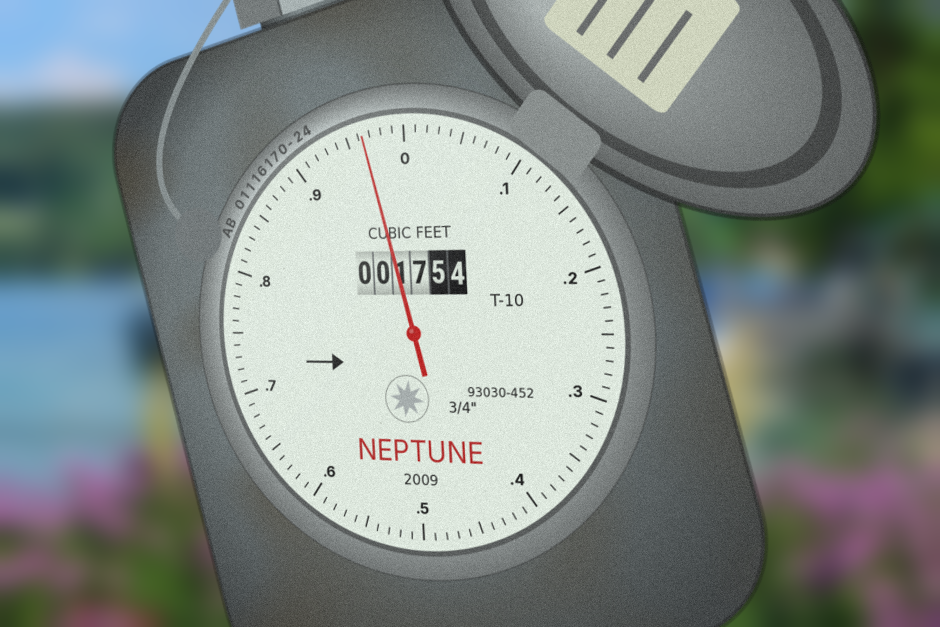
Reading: ft³ 1753.96
